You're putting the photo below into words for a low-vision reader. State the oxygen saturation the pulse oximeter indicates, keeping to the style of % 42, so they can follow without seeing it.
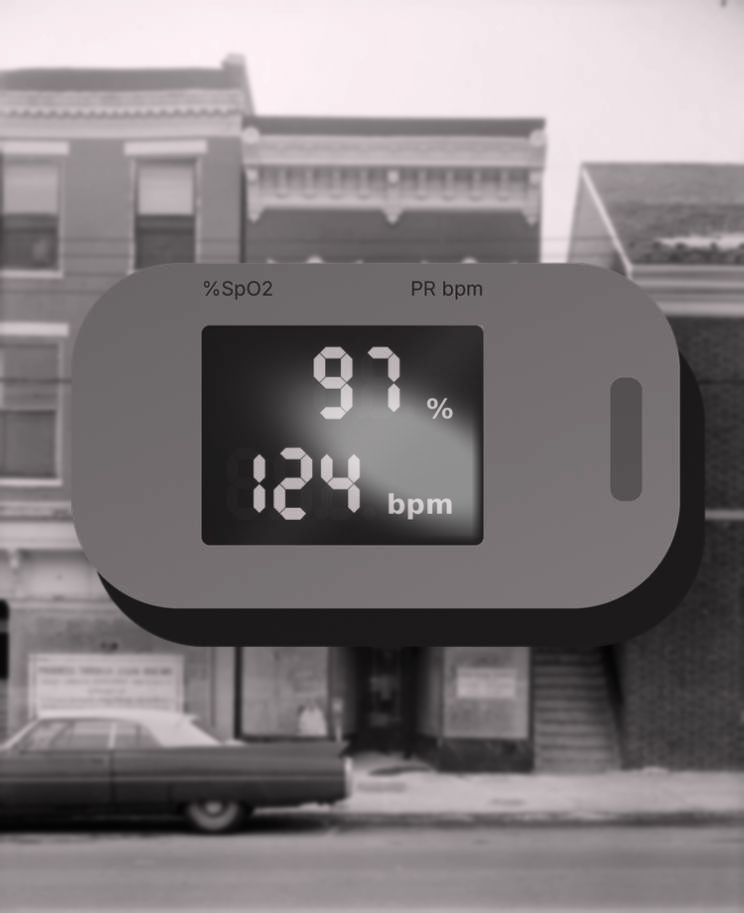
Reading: % 97
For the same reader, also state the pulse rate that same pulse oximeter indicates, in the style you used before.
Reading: bpm 124
